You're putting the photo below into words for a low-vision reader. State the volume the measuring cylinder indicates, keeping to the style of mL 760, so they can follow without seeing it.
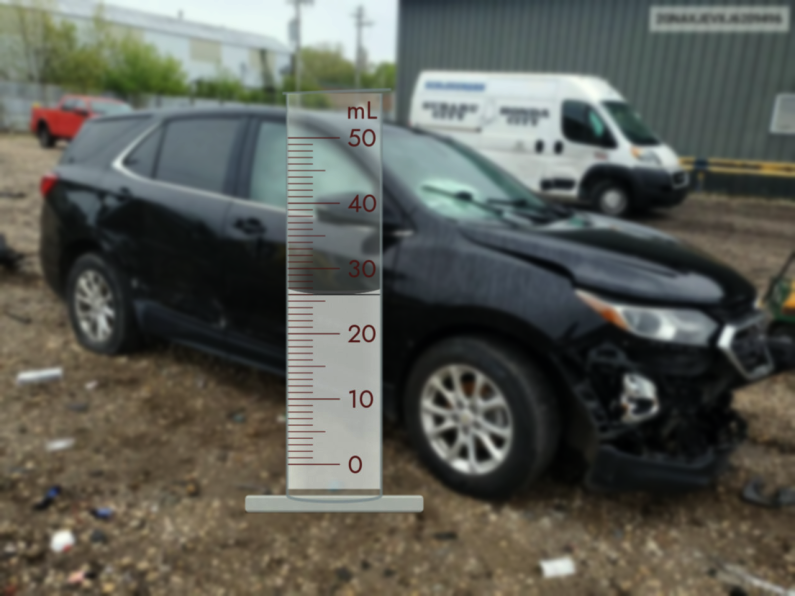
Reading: mL 26
